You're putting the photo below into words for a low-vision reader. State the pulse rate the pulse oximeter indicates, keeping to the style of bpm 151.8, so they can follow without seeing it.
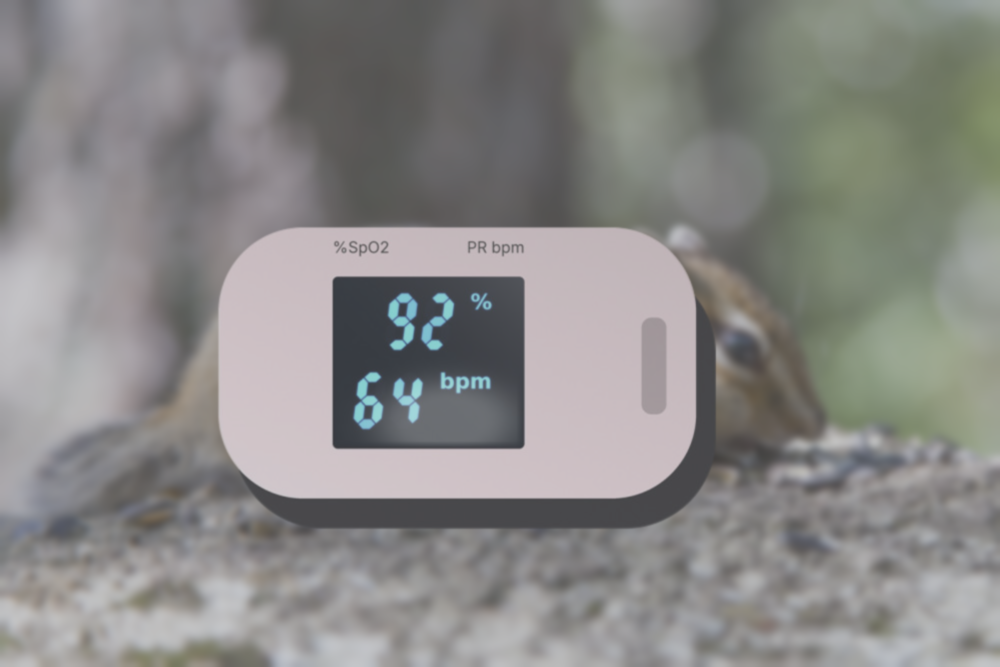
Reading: bpm 64
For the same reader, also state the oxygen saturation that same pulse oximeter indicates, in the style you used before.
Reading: % 92
